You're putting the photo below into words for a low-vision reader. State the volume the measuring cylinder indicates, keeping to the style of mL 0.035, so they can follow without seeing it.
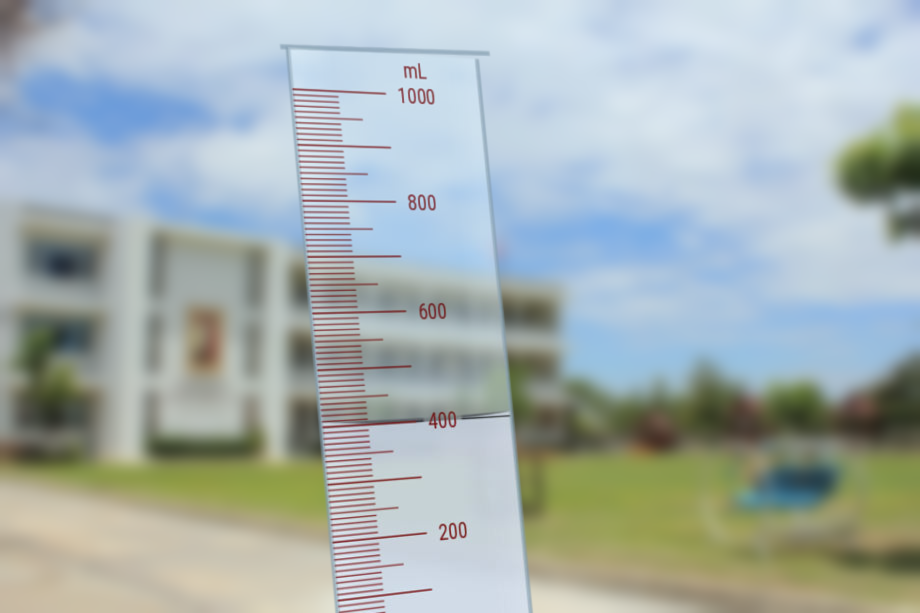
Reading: mL 400
